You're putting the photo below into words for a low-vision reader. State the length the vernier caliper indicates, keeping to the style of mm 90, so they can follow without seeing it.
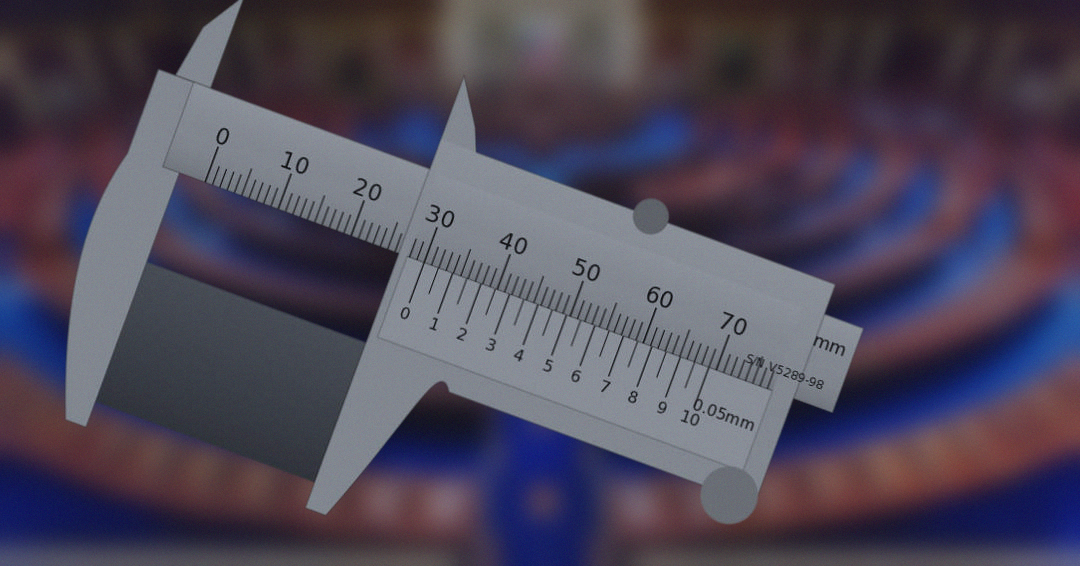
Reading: mm 30.0
